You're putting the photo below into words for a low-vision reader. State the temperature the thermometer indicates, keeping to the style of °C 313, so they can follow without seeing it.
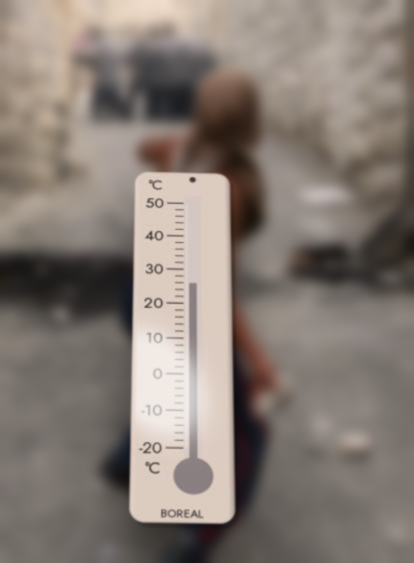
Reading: °C 26
